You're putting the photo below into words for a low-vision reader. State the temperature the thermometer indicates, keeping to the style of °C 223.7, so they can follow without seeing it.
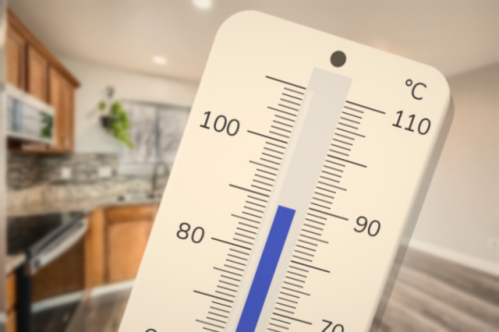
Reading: °C 89
